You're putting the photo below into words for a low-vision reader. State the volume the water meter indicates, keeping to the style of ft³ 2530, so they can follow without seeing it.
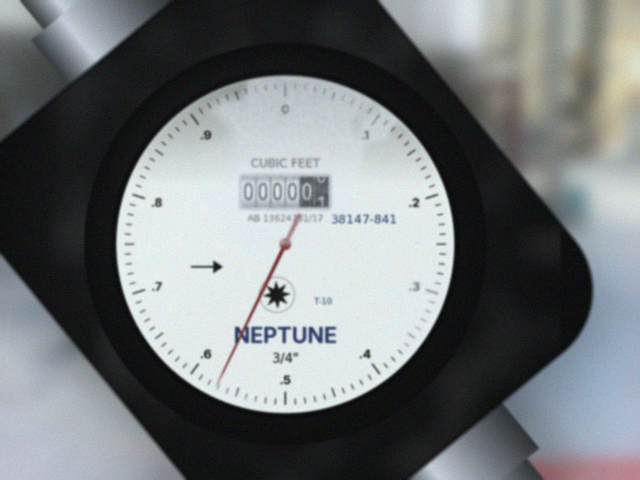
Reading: ft³ 0.57
